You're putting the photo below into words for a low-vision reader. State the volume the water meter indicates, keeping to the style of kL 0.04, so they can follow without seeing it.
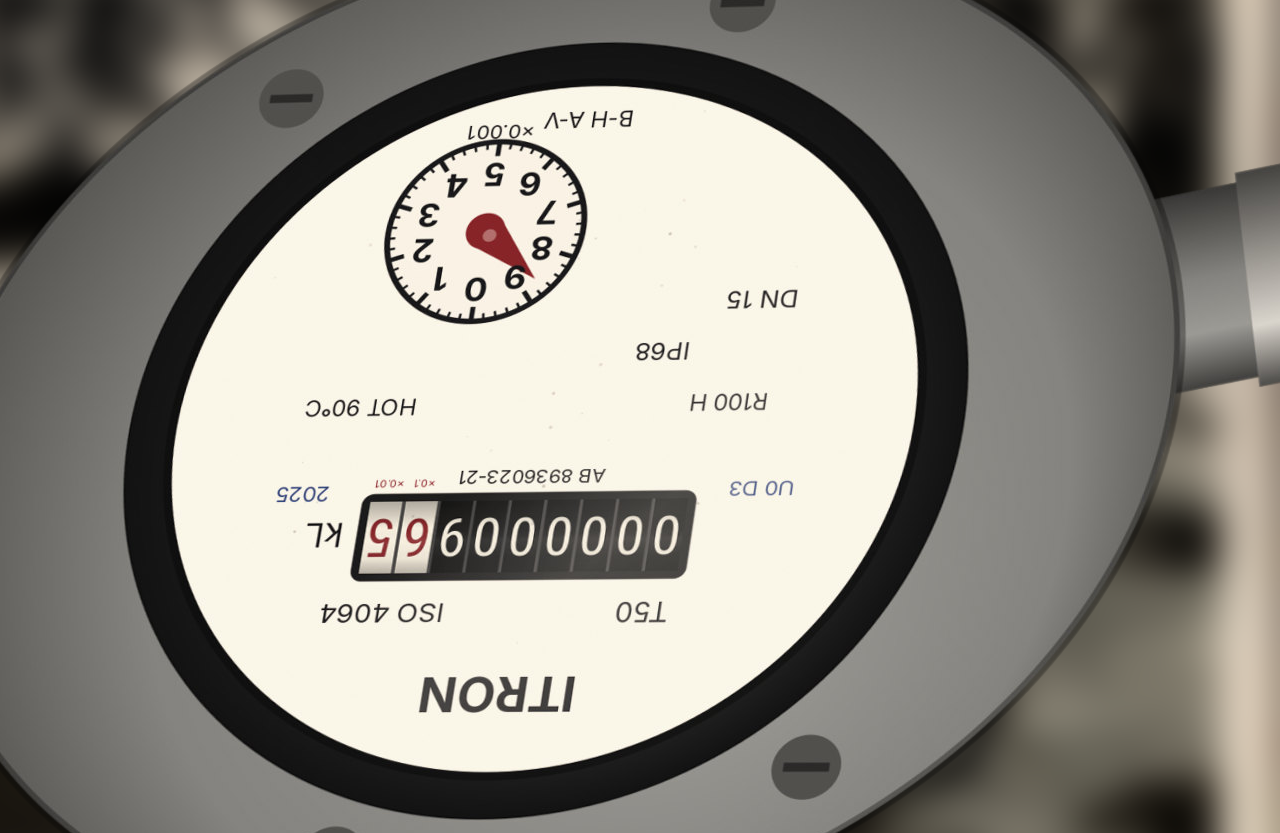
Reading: kL 9.658
